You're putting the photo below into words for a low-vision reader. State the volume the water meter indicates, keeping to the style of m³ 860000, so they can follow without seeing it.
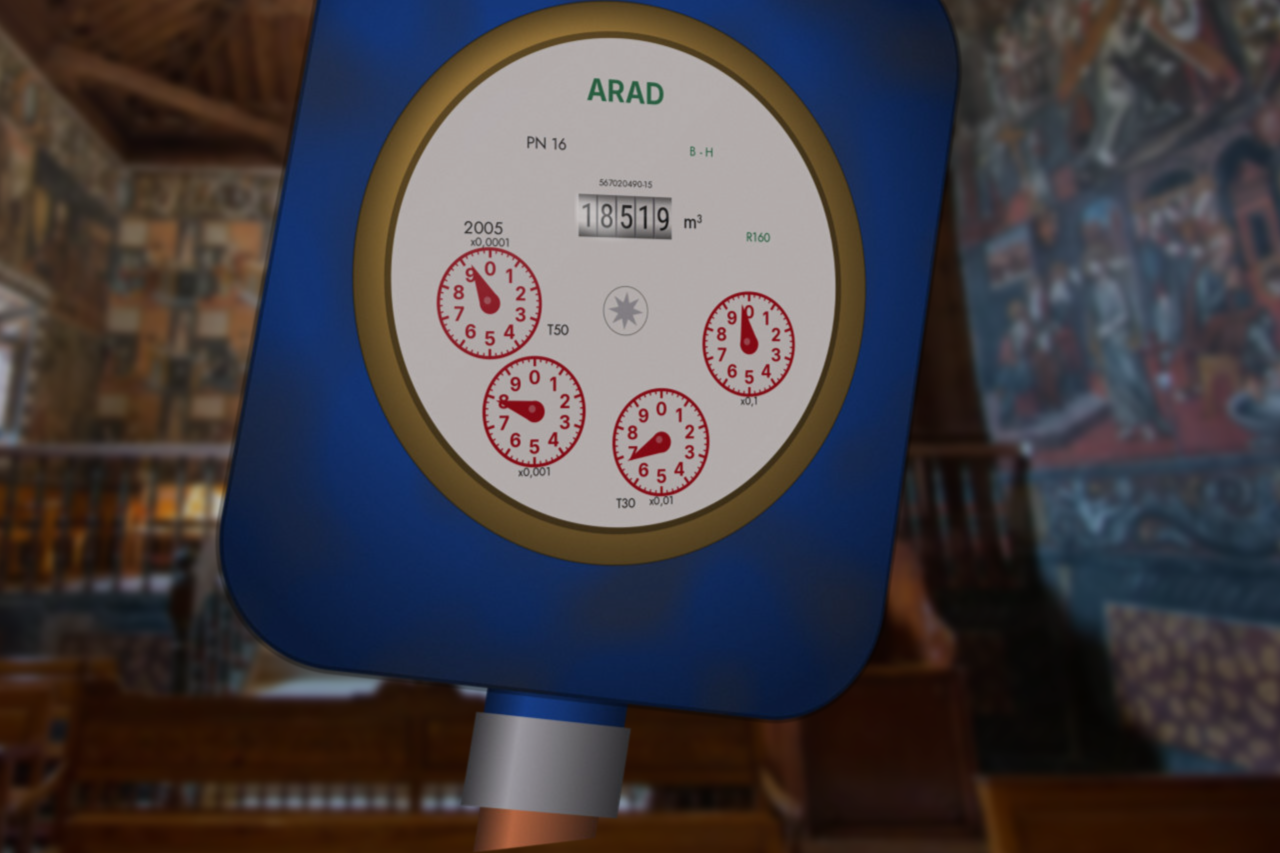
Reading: m³ 18518.9679
